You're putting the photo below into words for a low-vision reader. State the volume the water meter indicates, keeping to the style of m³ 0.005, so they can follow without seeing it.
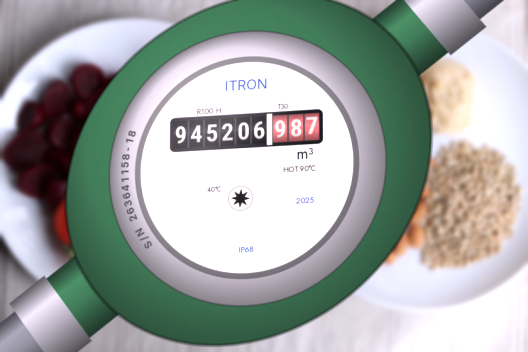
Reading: m³ 945206.987
